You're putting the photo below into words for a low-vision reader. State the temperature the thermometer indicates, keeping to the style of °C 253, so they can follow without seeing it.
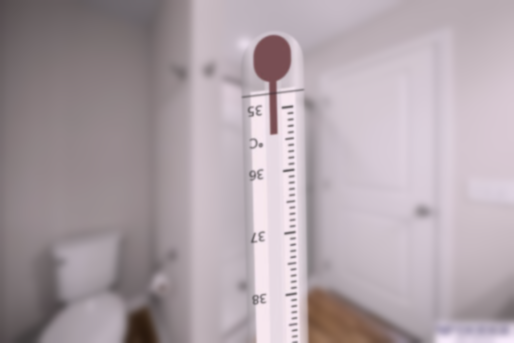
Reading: °C 35.4
